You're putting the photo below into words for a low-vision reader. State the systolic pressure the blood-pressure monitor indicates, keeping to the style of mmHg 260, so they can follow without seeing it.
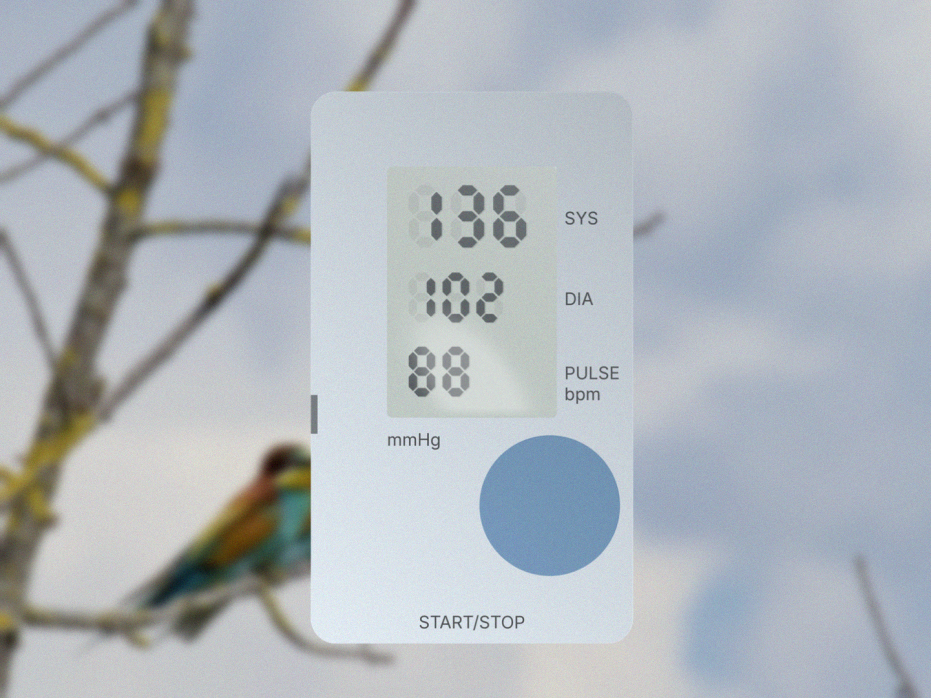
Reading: mmHg 136
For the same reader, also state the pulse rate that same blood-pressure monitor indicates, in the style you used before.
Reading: bpm 88
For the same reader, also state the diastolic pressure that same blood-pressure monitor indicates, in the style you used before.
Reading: mmHg 102
